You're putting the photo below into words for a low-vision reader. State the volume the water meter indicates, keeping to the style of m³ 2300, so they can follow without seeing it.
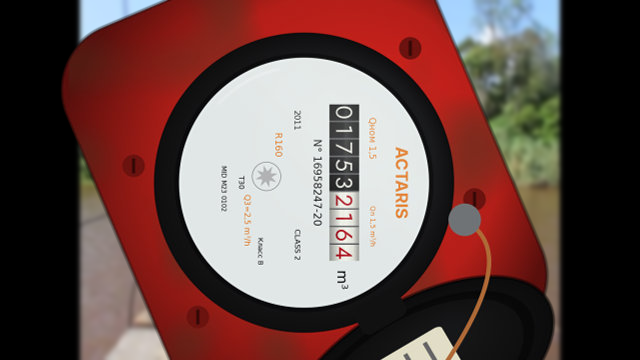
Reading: m³ 1753.2164
